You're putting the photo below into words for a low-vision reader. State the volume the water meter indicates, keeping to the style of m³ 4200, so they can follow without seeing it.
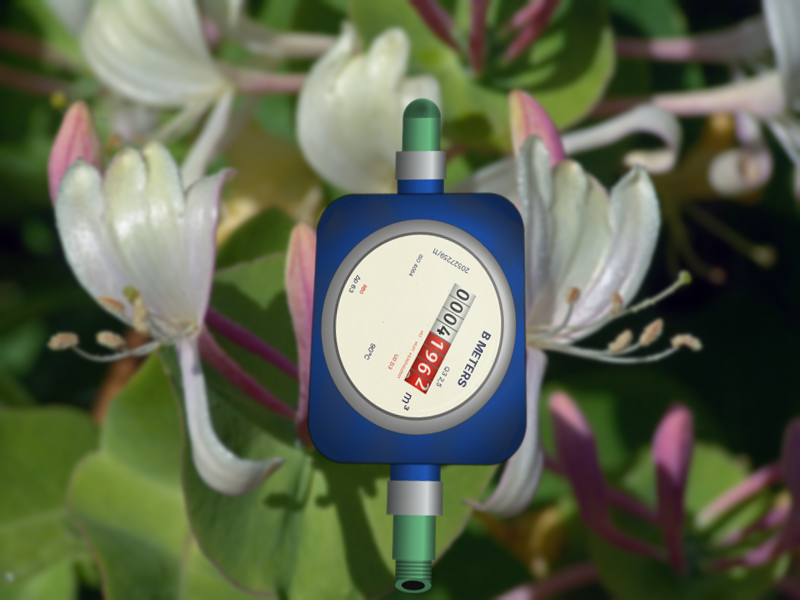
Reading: m³ 4.1962
